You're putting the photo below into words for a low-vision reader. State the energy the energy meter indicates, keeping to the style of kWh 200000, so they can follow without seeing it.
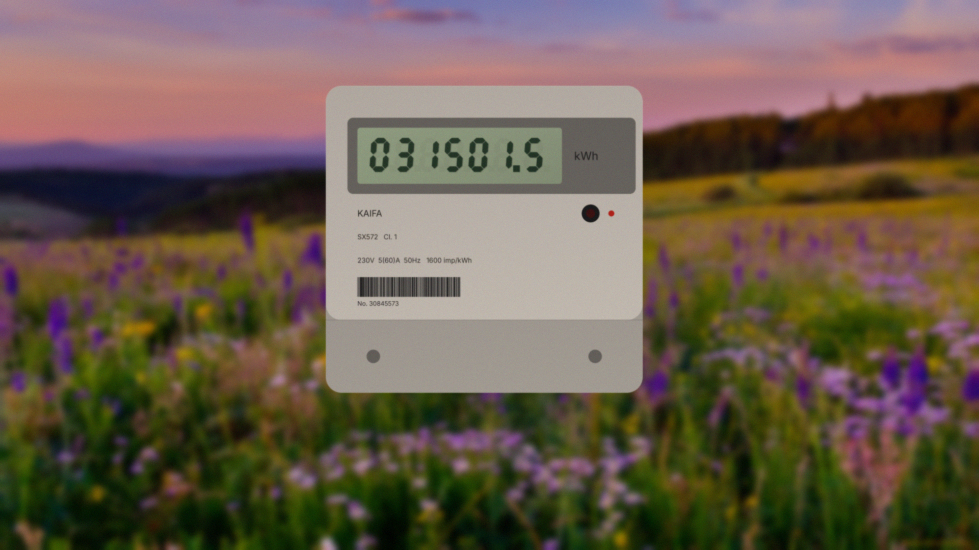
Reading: kWh 31501.5
